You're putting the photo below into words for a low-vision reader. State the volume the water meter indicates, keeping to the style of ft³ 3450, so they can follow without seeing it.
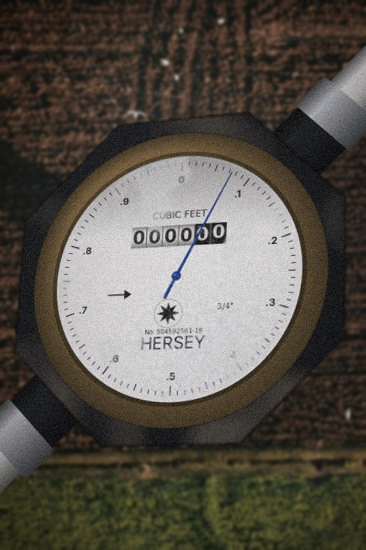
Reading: ft³ 0.07
